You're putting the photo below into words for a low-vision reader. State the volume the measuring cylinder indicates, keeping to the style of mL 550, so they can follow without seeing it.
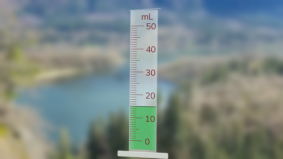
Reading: mL 15
